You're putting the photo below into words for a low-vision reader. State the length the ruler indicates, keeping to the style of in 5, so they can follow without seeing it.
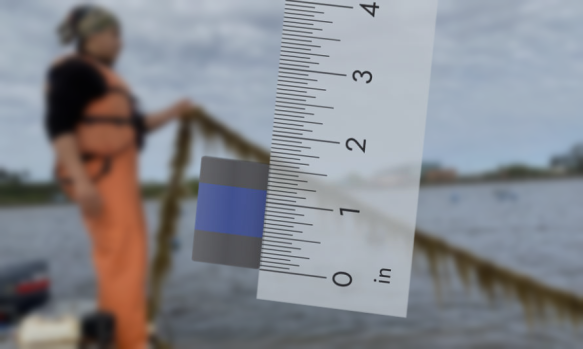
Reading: in 1.5625
